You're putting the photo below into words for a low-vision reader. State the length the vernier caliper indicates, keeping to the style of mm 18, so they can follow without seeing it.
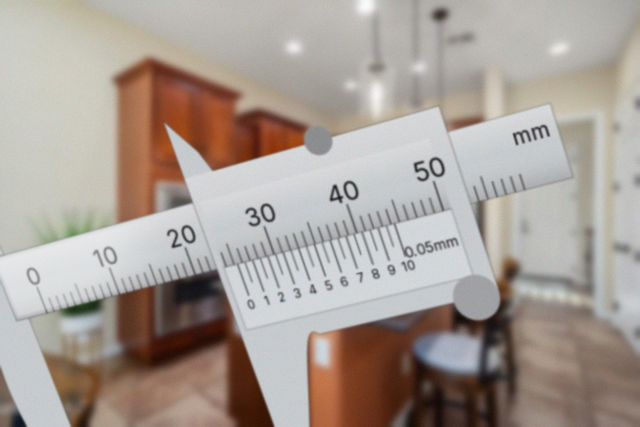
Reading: mm 25.4
